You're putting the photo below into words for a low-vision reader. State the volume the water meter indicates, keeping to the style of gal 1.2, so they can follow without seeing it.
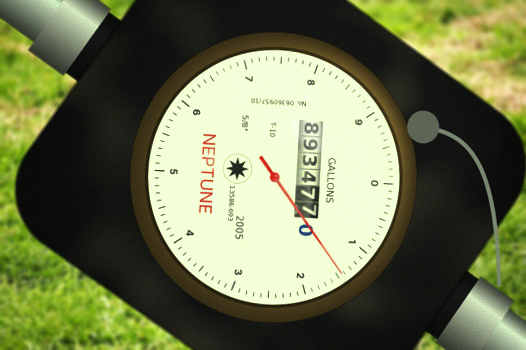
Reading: gal 8934771.4
